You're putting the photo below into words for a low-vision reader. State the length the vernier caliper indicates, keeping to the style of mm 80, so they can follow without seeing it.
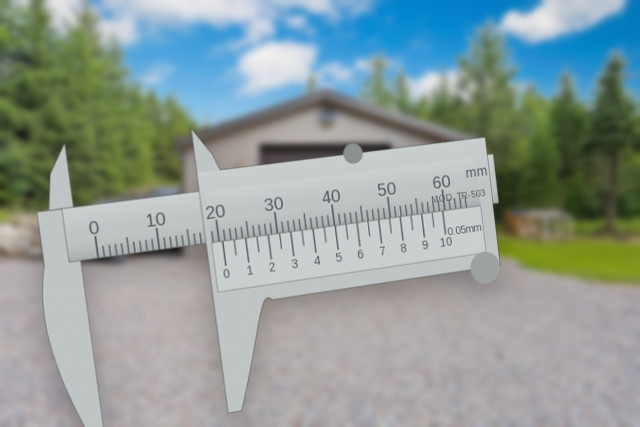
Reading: mm 20.6
